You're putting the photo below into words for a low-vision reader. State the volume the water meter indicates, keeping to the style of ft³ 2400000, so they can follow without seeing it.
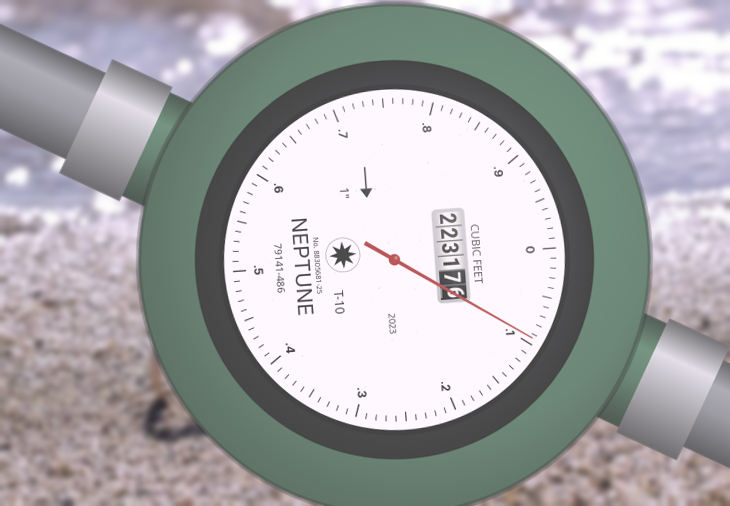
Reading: ft³ 223176.09
